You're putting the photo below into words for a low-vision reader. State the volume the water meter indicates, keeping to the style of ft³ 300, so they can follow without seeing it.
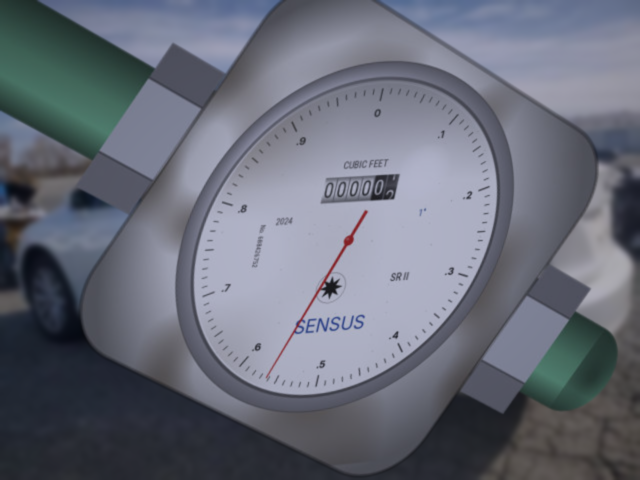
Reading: ft³ 1.56
